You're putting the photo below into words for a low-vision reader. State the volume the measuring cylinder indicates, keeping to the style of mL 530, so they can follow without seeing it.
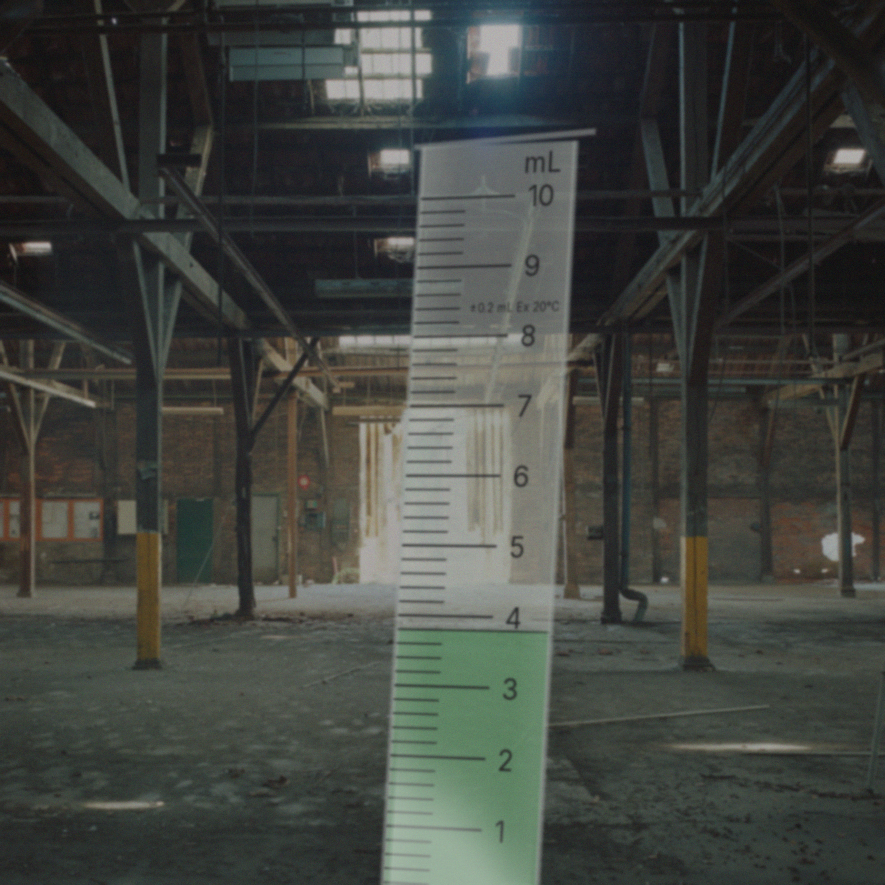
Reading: mL 3.8
